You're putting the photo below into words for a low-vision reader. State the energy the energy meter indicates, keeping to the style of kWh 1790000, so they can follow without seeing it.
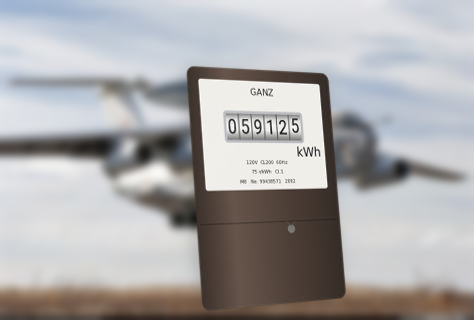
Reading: kWh 59125
